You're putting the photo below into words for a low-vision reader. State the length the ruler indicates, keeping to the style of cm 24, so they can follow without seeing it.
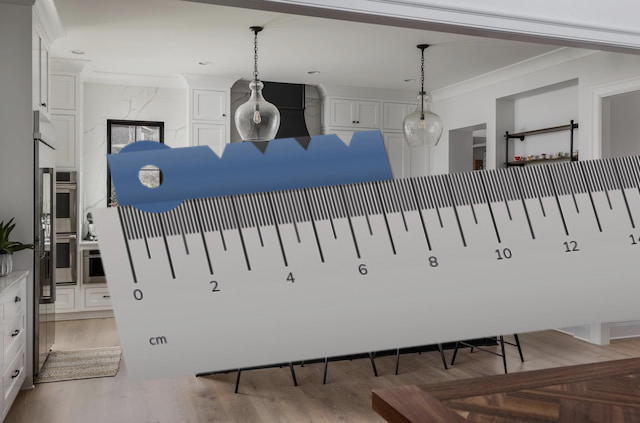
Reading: cm 7.5
